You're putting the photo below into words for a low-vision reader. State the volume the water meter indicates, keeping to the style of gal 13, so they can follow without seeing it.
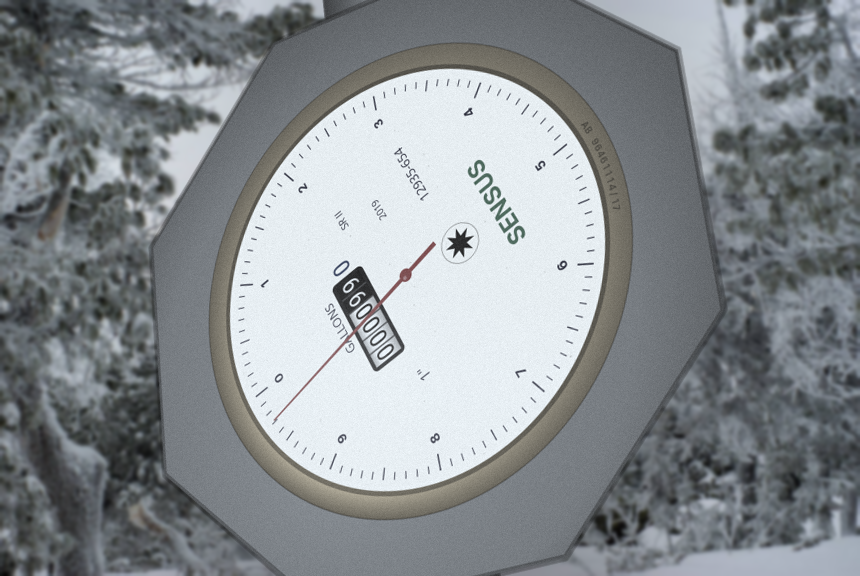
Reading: gal 989.7
